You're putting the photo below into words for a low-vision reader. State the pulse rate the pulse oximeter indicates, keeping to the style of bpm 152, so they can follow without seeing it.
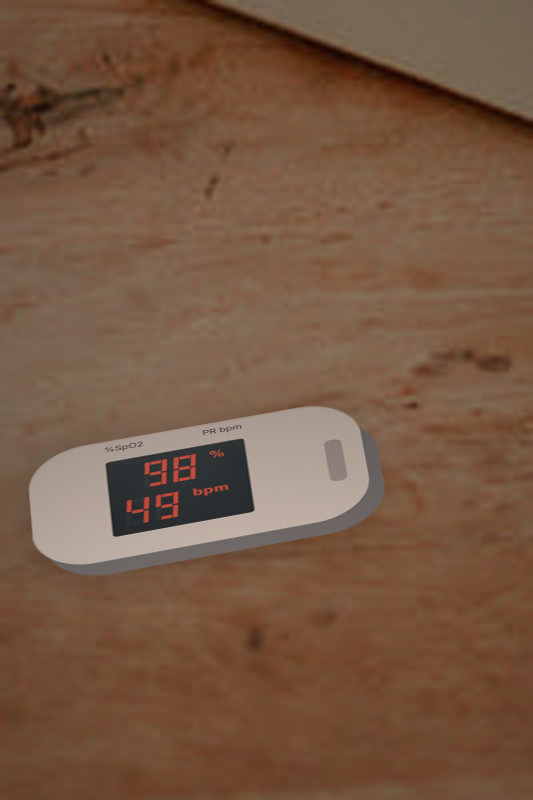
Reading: bpm 49
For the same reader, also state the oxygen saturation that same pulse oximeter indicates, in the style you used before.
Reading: % 98
